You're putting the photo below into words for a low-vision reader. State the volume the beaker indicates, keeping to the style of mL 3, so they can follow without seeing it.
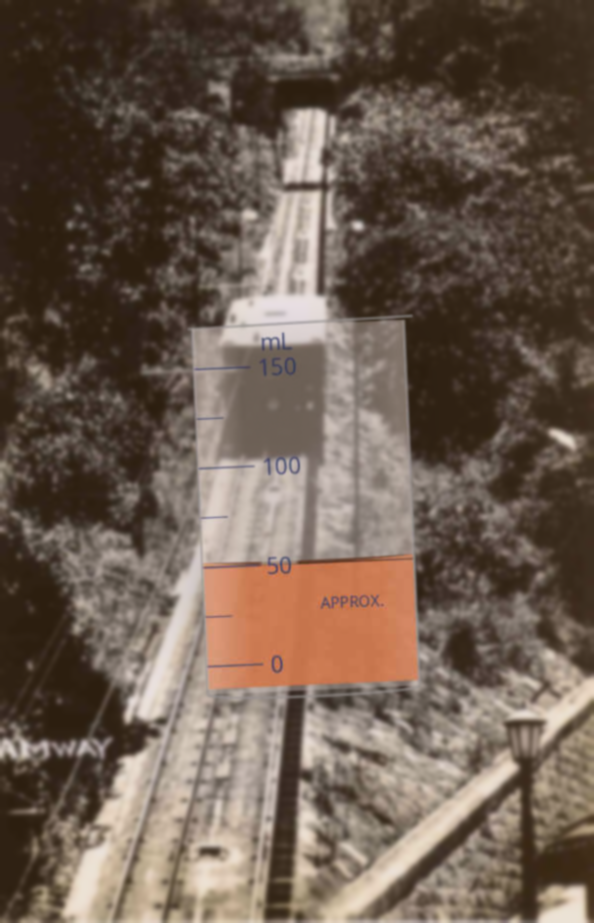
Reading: mL 50
